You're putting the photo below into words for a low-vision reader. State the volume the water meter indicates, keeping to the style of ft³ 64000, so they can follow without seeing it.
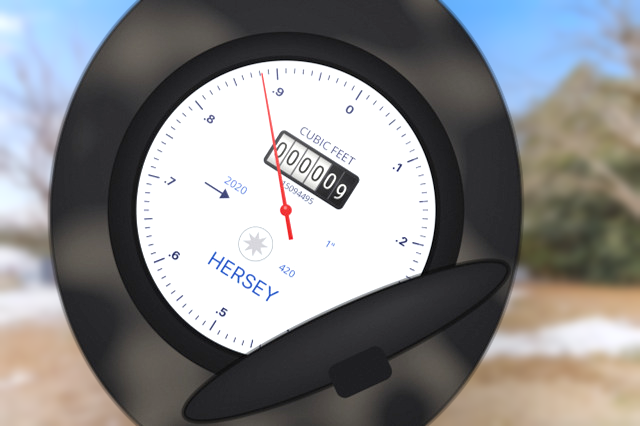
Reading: ft³ 8.88
